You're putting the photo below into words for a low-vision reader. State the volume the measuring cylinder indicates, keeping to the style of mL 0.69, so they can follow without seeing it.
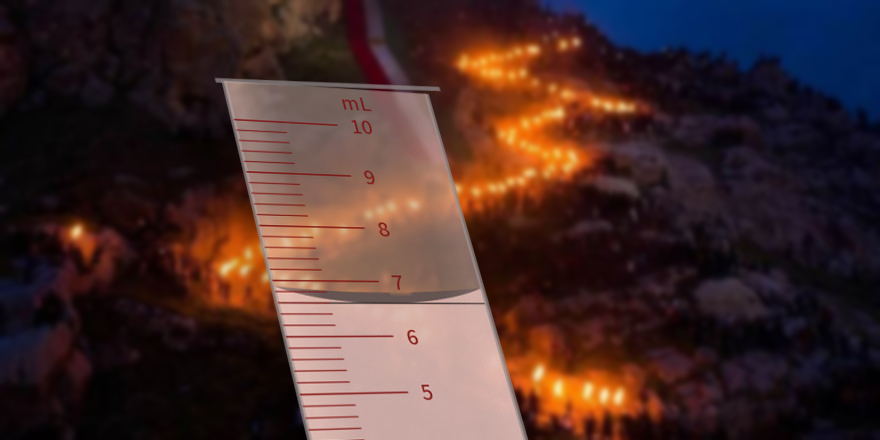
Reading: mL 6.6
